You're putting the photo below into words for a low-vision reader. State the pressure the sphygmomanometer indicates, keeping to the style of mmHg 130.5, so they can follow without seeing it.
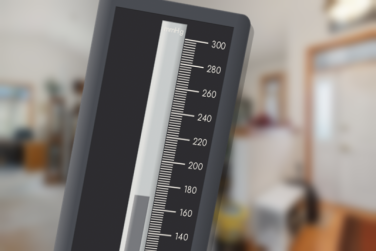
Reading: mmHg 170
